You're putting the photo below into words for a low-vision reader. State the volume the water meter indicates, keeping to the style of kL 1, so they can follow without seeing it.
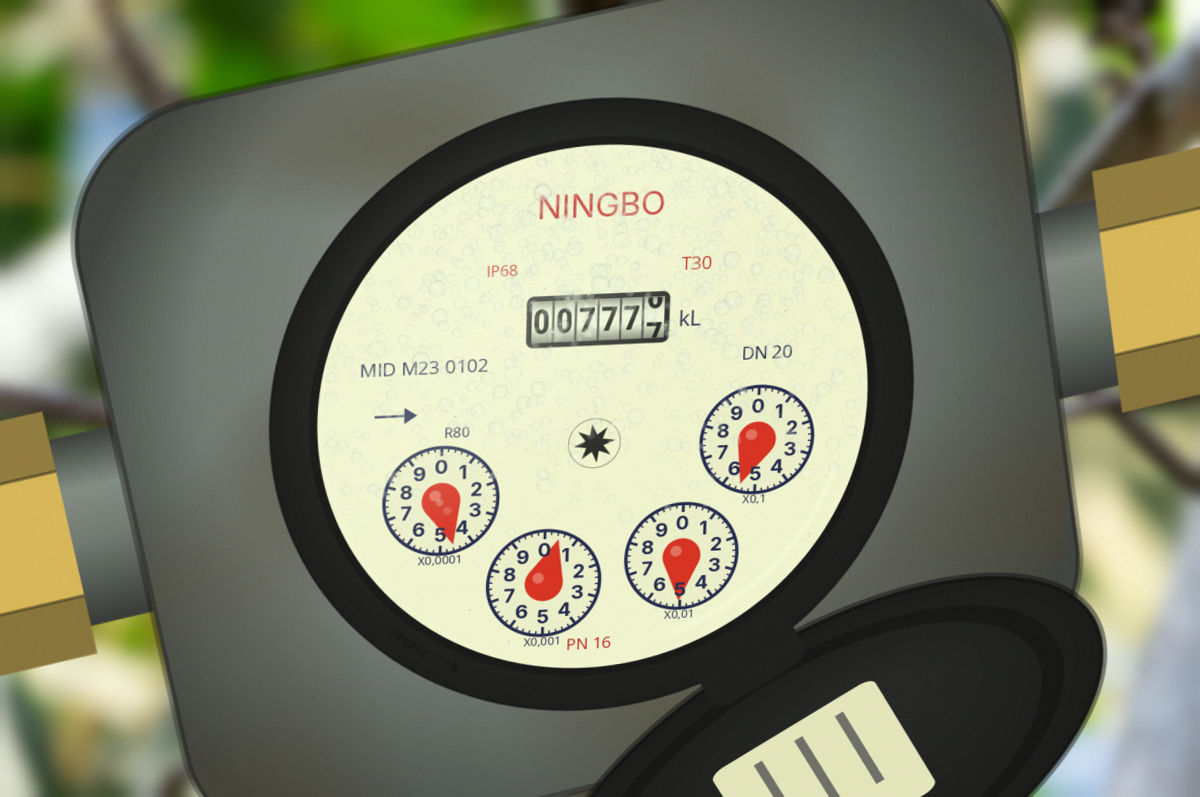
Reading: kL 7776.5504
